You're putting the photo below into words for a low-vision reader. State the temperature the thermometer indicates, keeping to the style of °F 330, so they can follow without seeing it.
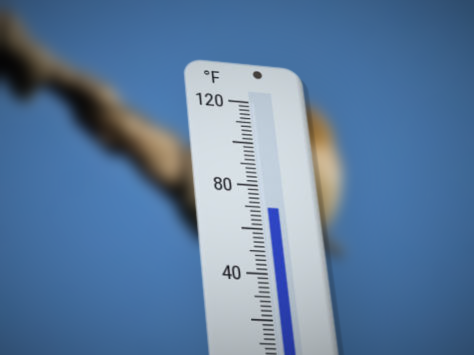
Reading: °F 70
